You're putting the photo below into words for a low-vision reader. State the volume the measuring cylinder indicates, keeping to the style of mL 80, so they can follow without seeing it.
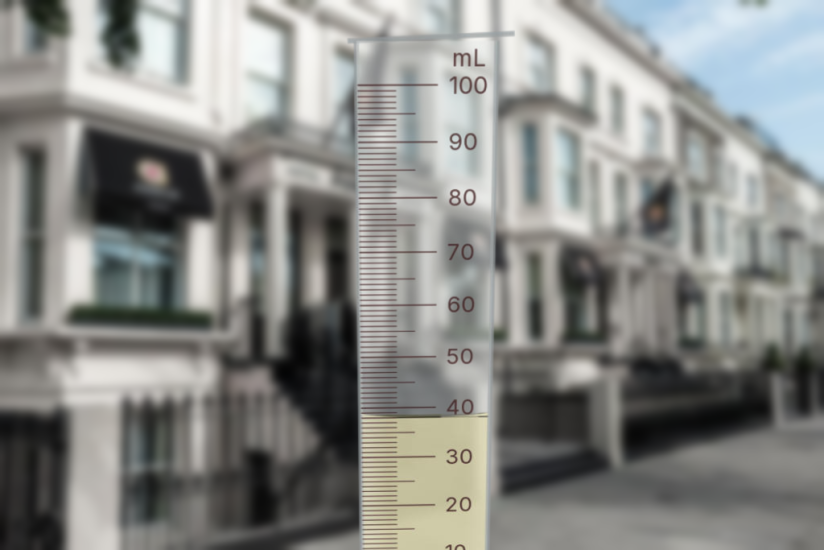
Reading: mL 38
